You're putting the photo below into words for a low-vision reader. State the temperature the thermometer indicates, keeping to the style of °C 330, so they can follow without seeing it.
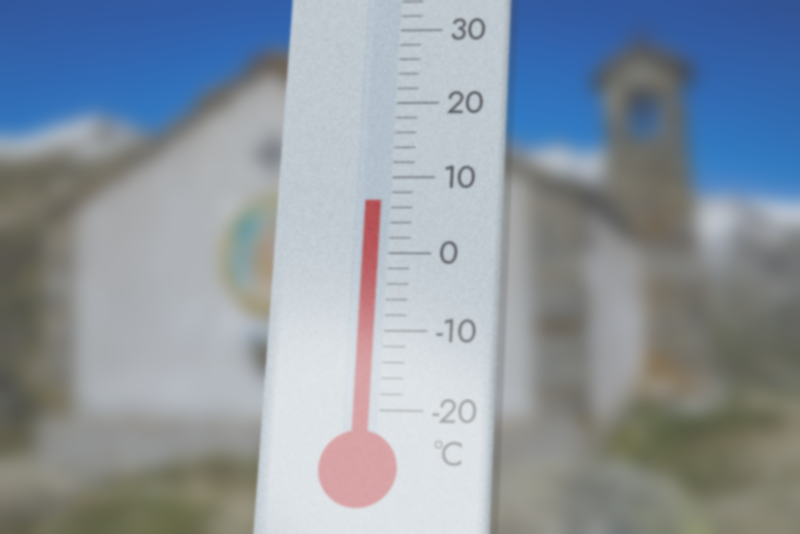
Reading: °C 7
